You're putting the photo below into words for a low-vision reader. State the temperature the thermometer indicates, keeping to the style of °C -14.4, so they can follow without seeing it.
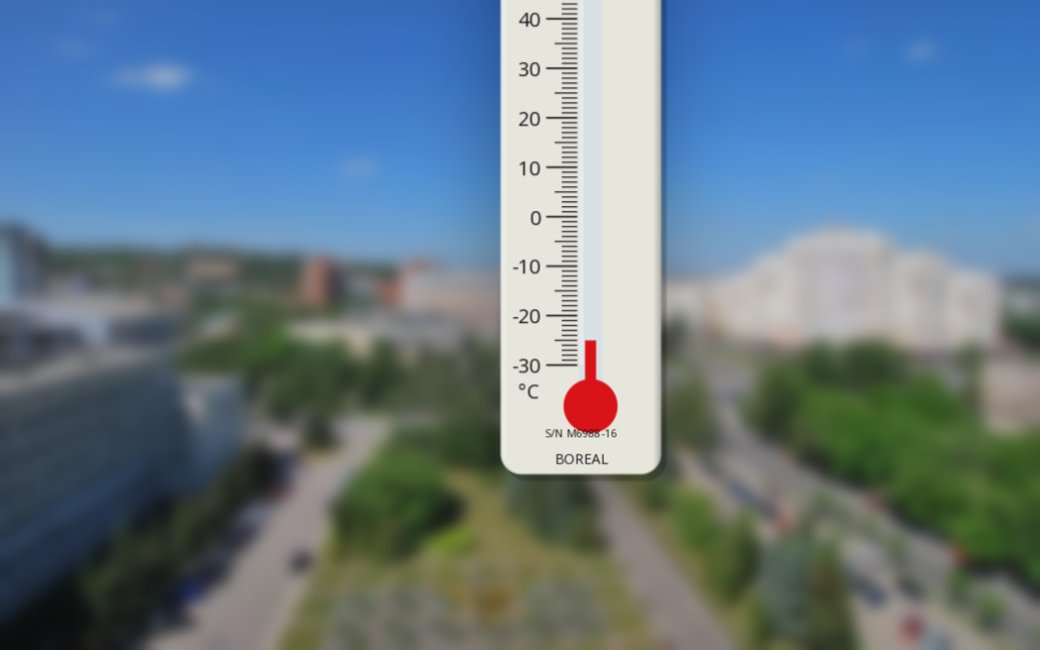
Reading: °C -25
